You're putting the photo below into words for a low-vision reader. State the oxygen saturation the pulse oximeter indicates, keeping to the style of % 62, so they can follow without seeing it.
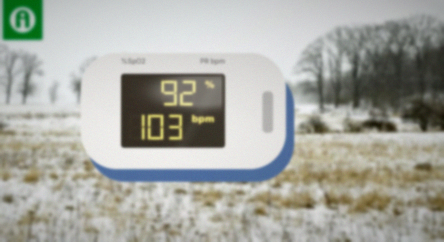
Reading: % 92
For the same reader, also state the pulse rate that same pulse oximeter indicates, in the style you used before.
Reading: bpm 103
